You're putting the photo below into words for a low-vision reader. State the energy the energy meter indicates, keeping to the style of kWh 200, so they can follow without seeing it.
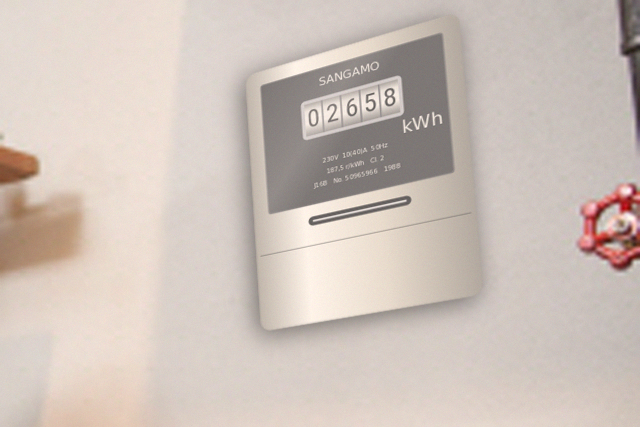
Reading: kWh 2658
